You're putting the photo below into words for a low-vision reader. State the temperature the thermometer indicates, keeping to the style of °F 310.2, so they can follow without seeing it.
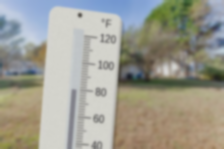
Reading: °F 80
